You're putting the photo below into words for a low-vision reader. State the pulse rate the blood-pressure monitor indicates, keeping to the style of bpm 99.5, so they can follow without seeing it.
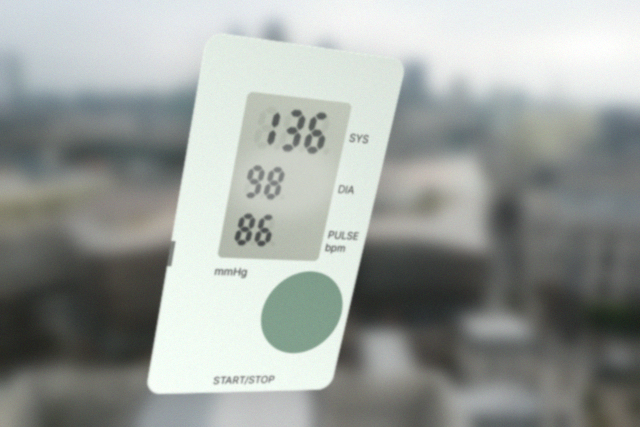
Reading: bpm 86
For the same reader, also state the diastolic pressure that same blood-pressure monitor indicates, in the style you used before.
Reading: mmHg 98
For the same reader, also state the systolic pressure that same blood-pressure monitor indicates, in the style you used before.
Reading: mmHg 136
